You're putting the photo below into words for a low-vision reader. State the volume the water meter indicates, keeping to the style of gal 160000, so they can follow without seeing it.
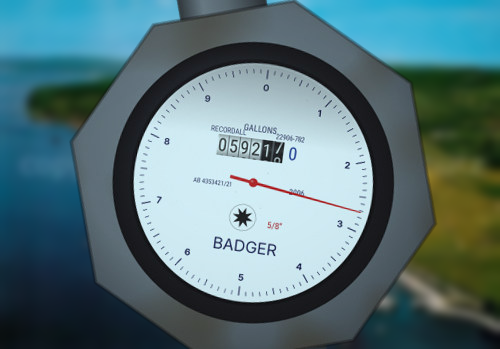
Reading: gal 592172.7
